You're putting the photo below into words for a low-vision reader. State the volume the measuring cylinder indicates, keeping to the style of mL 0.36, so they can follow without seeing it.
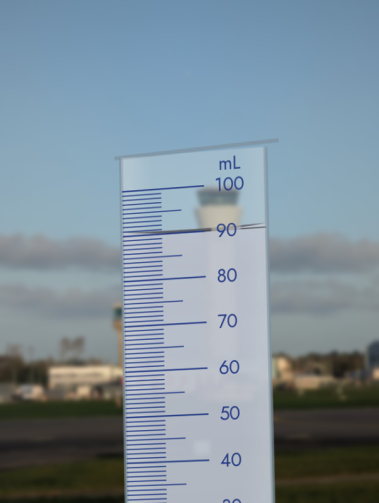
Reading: mL 90
